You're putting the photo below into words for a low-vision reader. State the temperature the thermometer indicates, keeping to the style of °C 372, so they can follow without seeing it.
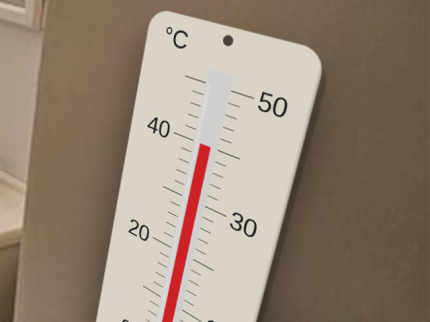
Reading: °C 40
